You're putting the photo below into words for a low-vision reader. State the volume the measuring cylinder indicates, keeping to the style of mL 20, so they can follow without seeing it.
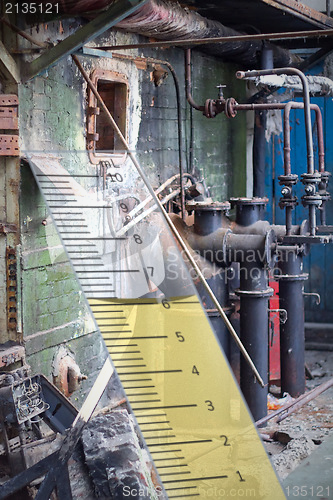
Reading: mL 6
